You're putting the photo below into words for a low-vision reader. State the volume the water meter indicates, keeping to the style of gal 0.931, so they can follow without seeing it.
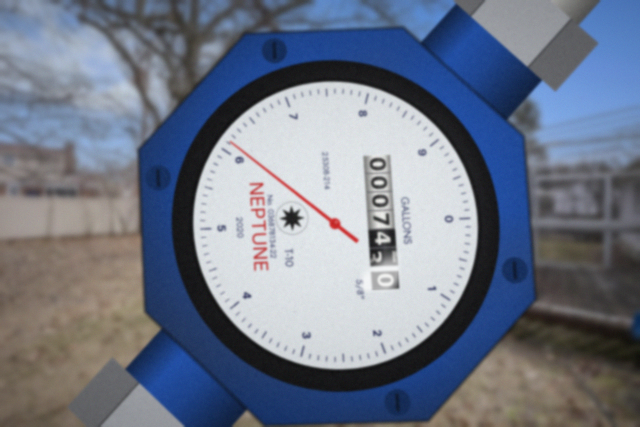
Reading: gal 7426.1
